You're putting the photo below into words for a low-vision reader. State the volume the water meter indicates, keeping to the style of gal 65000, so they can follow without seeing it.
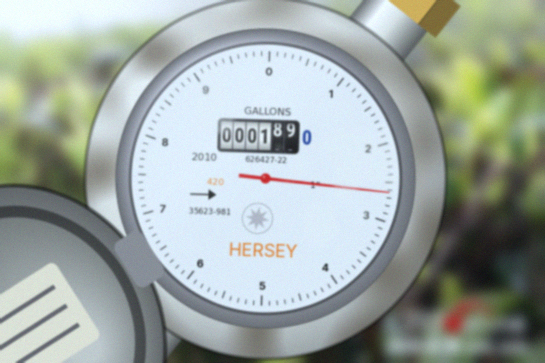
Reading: gal 1892.6
